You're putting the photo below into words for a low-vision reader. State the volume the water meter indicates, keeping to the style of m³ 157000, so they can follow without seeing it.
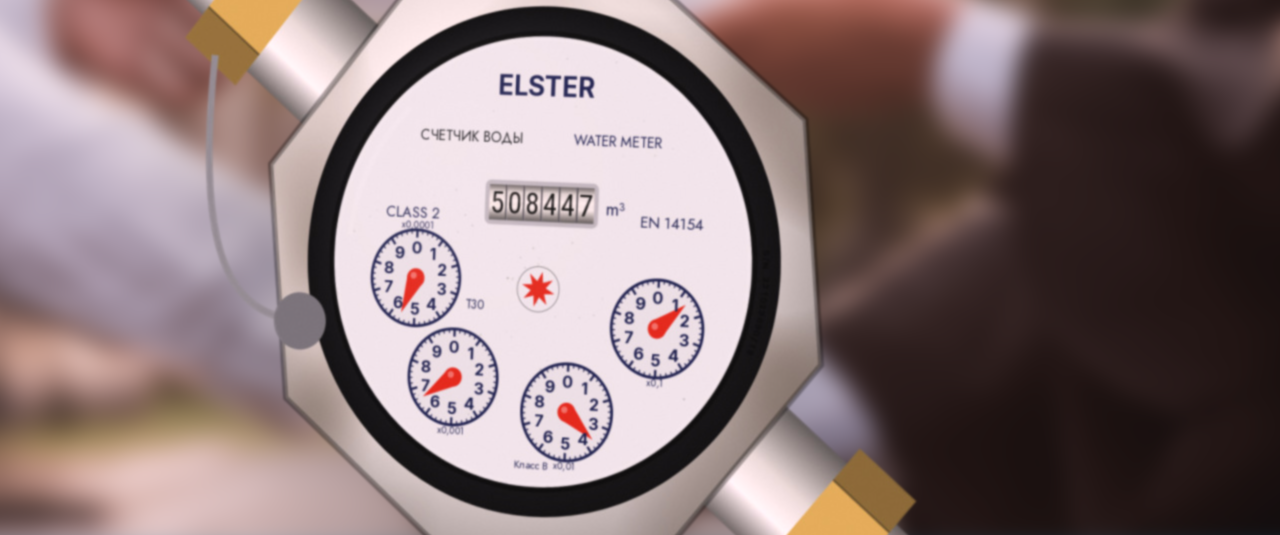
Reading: m³ 508447.1365
